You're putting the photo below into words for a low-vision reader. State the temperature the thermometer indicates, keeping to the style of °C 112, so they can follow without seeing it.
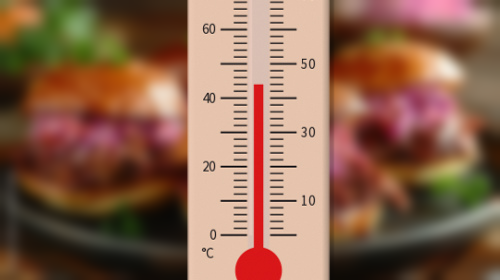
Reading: °C 44
